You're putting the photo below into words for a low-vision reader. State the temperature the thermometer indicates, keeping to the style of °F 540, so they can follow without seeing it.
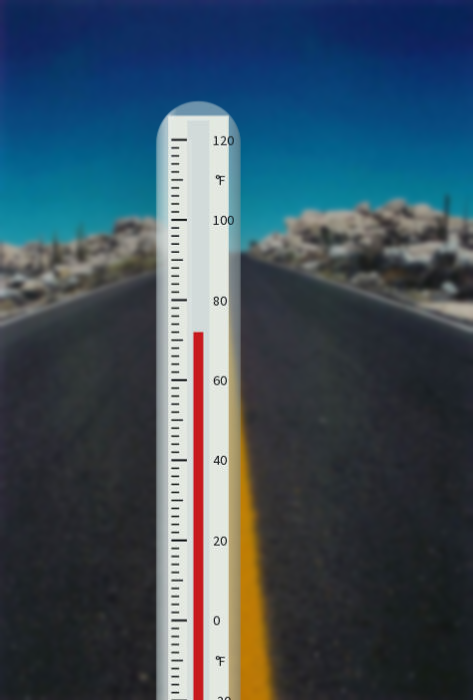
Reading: °F 72
